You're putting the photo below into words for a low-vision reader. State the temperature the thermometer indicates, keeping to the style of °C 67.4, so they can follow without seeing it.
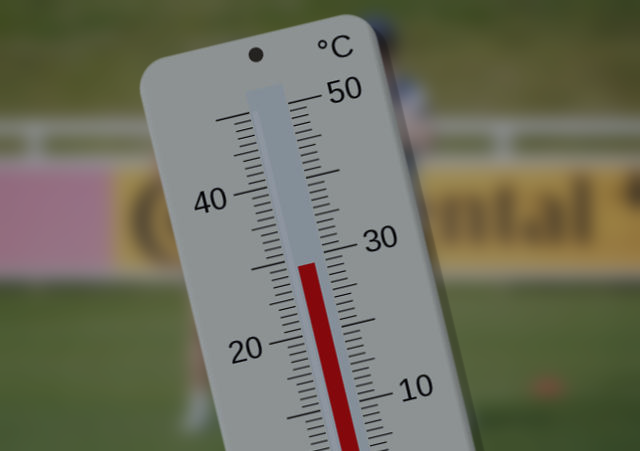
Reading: °C 29
